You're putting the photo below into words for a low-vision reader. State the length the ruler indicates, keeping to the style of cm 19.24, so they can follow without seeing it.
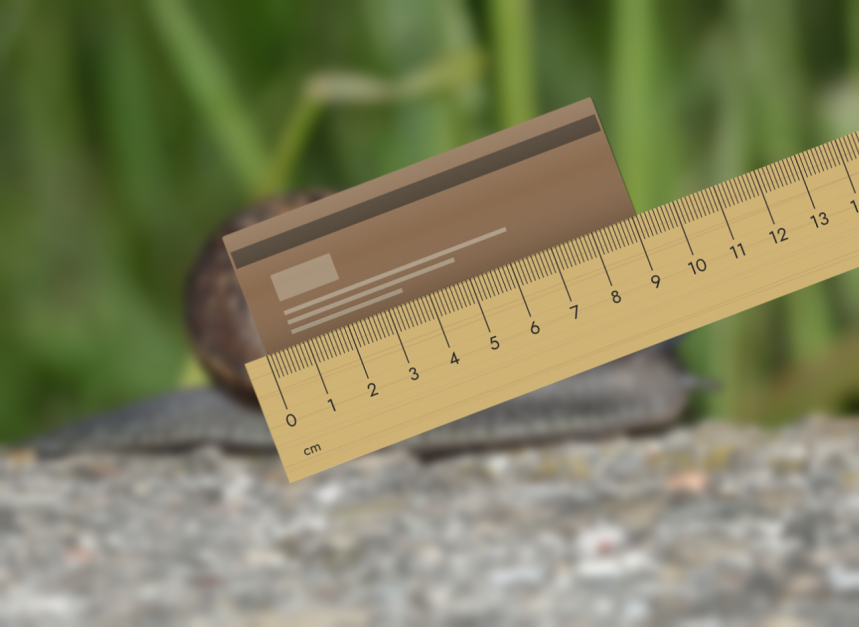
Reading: cm 9.1
